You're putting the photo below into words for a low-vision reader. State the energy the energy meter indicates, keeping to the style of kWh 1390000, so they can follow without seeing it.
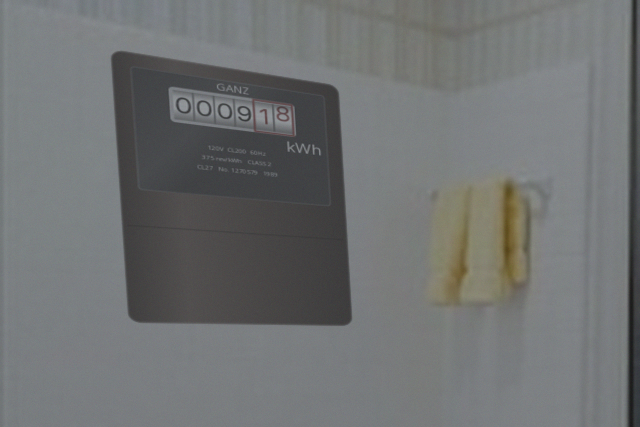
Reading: kWh 9.18
